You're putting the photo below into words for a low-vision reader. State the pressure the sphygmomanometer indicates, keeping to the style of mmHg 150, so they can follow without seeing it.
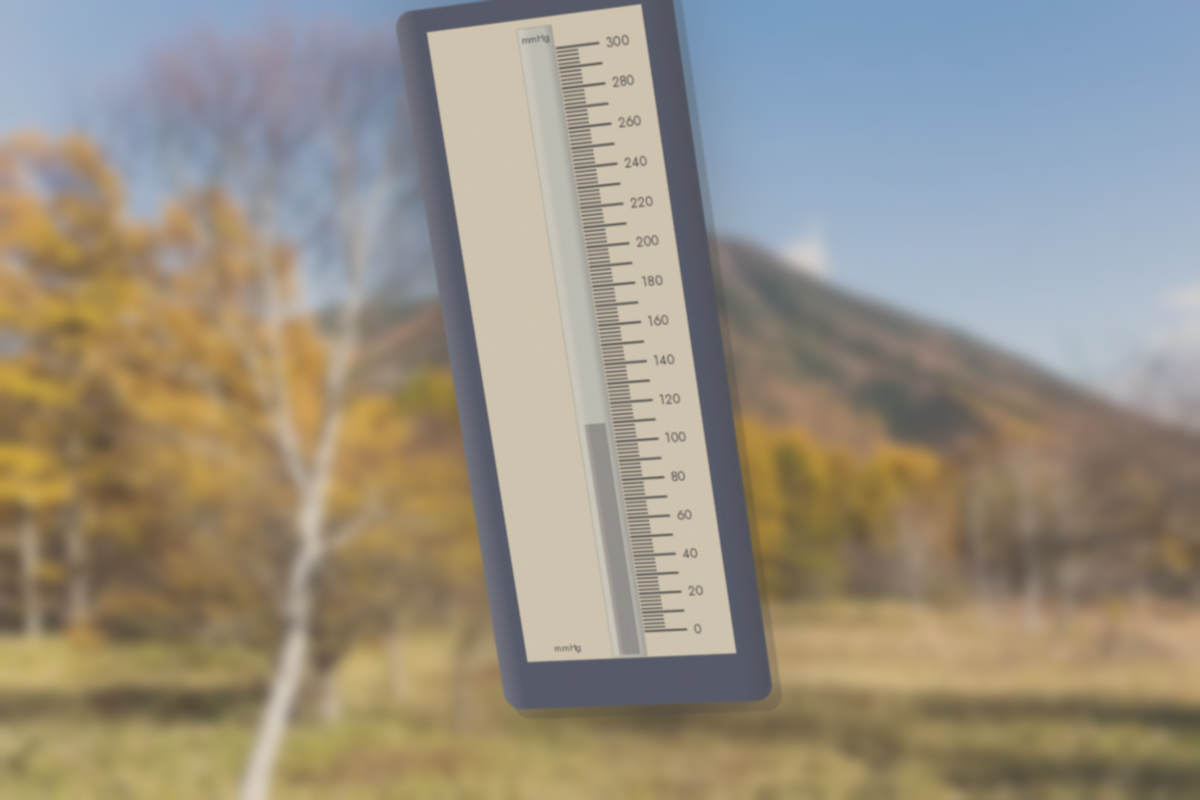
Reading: mmHg 110
